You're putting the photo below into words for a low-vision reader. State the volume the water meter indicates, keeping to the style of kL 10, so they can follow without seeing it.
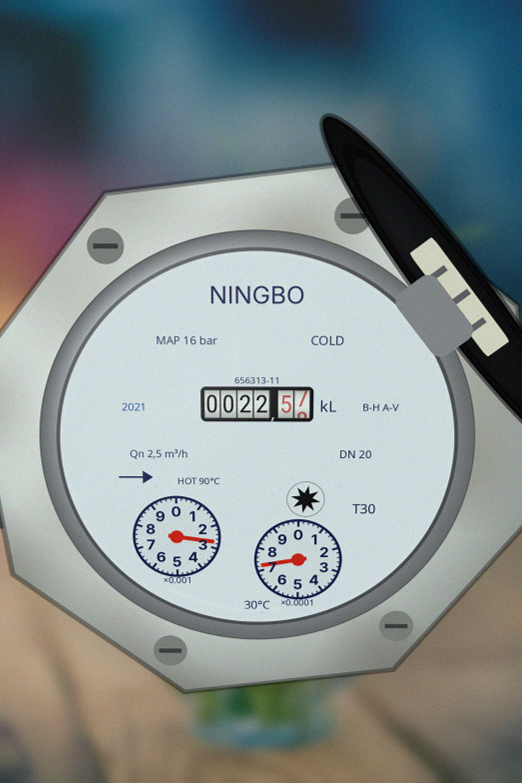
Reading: kL 22.5727
